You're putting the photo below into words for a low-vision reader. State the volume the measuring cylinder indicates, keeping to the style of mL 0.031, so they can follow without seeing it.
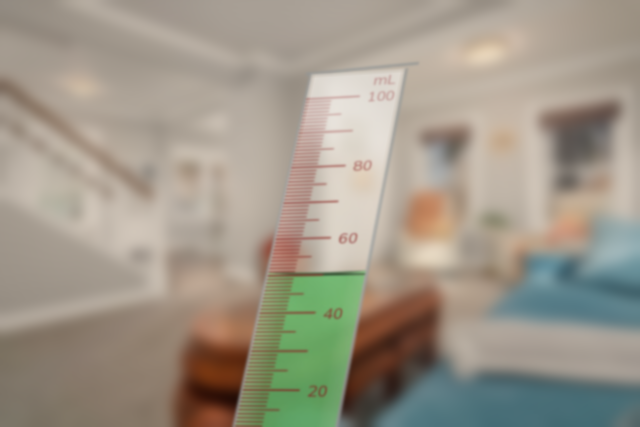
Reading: mL 50
